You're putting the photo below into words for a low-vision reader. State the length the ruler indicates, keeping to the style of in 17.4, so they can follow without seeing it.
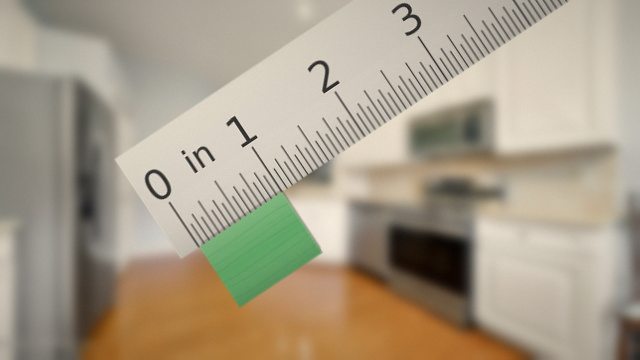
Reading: in 1
